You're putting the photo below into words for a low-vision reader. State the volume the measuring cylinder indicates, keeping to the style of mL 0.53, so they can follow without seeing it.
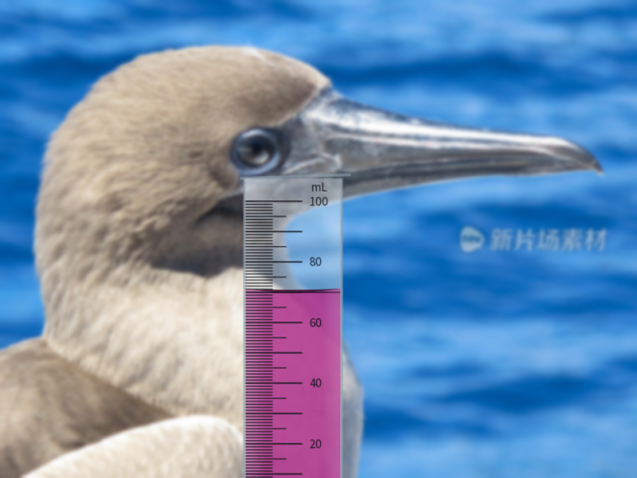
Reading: mL 70
